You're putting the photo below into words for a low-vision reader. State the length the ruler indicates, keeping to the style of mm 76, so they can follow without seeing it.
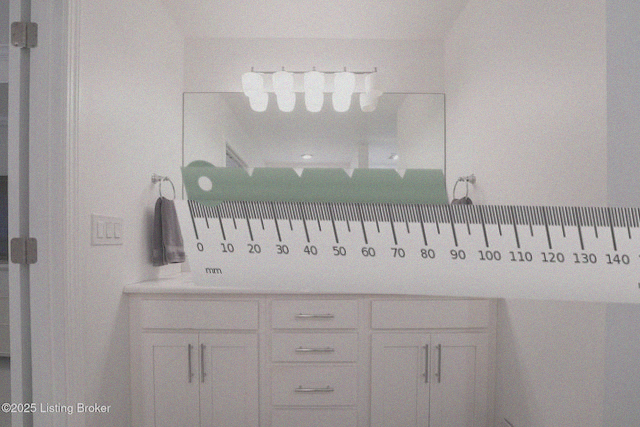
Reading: mm 90
